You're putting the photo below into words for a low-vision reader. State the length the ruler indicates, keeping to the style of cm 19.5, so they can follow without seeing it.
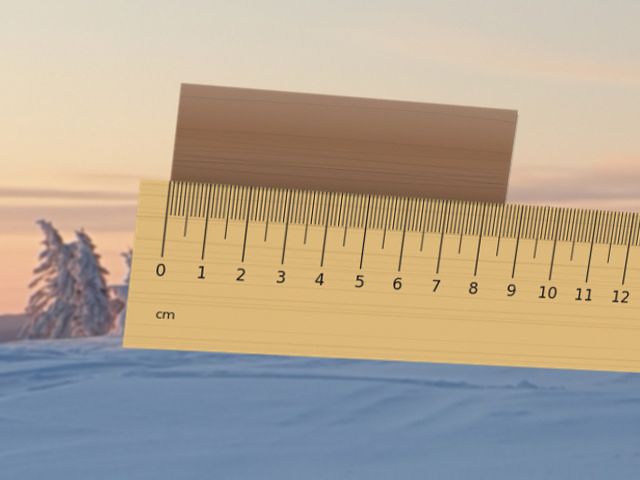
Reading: cm 8.5
